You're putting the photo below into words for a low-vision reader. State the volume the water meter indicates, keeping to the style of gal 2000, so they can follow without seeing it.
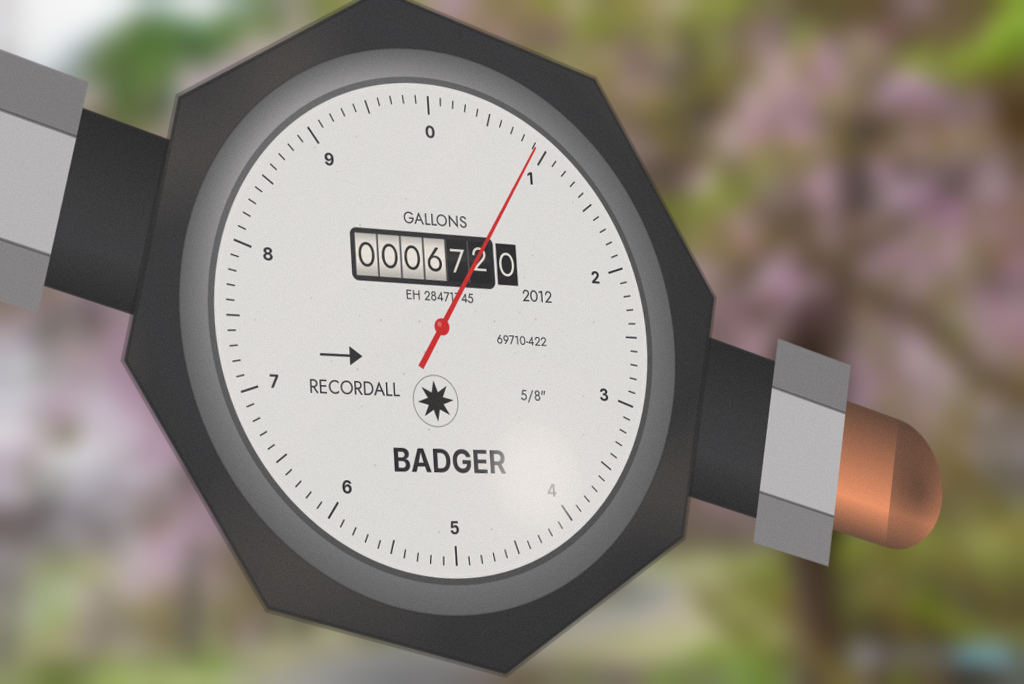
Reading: gal 6720.9
